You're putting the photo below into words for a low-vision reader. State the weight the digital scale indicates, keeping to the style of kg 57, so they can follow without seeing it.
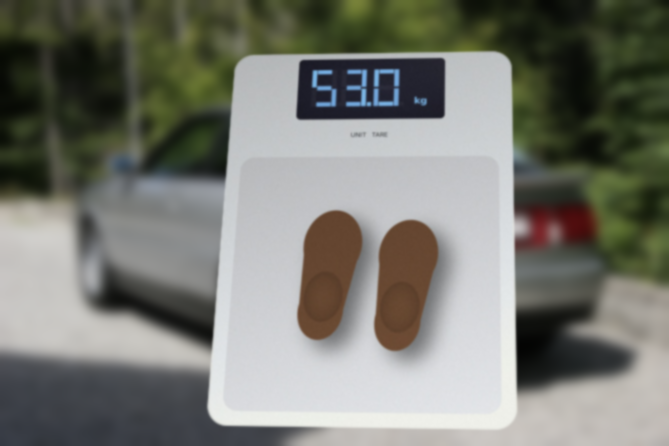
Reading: kg 53.0
